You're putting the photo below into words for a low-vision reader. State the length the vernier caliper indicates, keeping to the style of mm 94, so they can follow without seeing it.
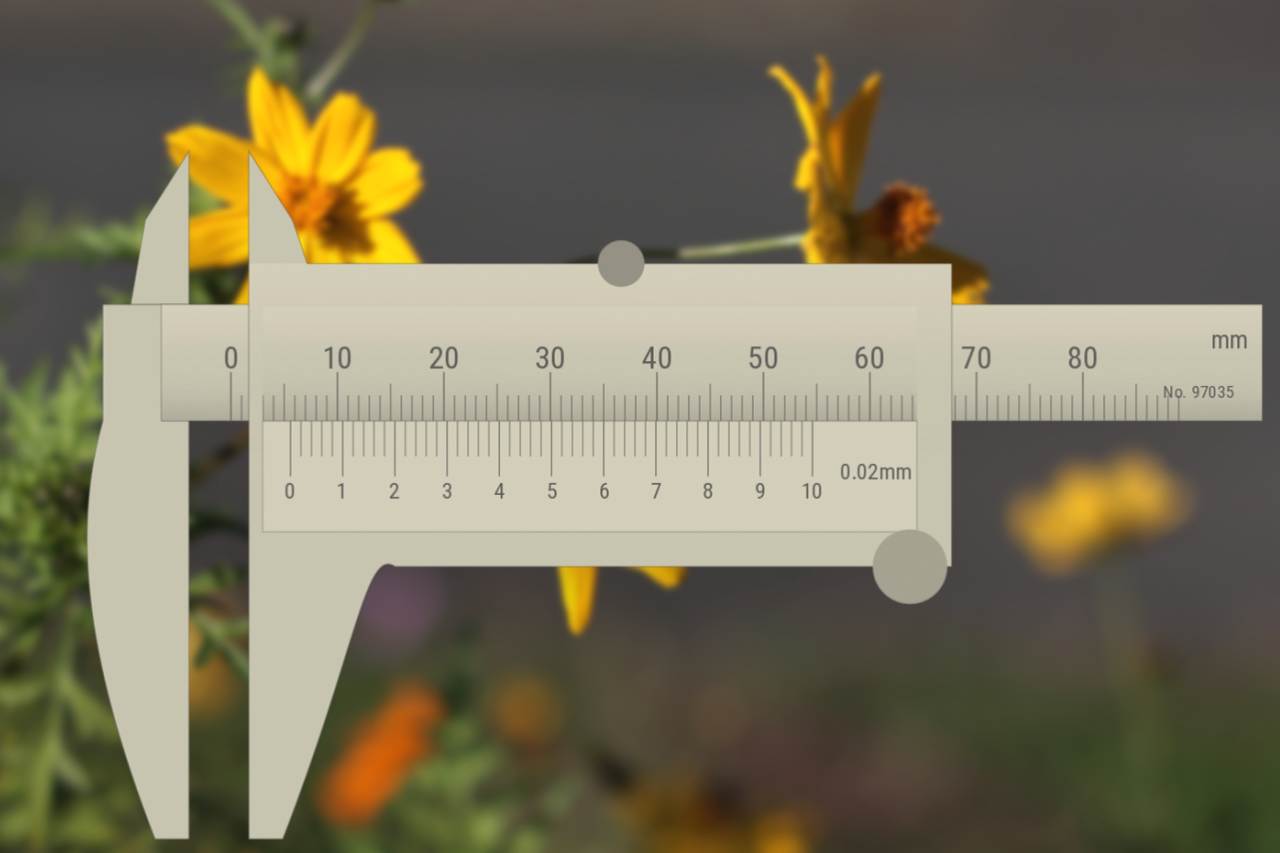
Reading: mm 5.6
